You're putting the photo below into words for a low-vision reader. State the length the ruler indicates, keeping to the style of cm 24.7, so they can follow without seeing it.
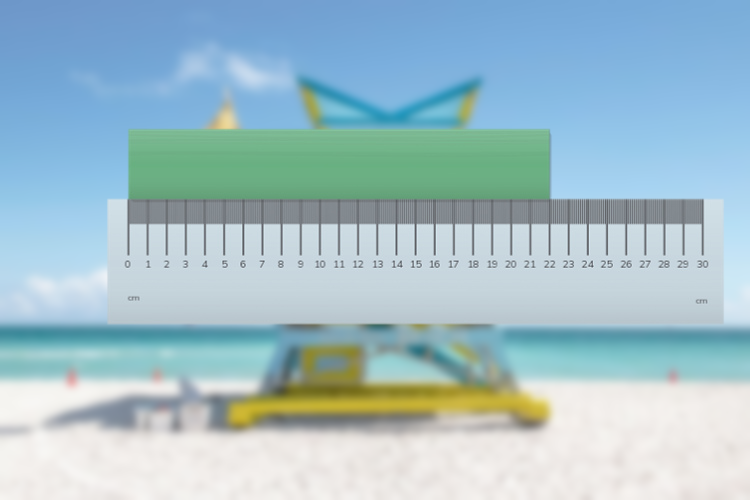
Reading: cm 22
